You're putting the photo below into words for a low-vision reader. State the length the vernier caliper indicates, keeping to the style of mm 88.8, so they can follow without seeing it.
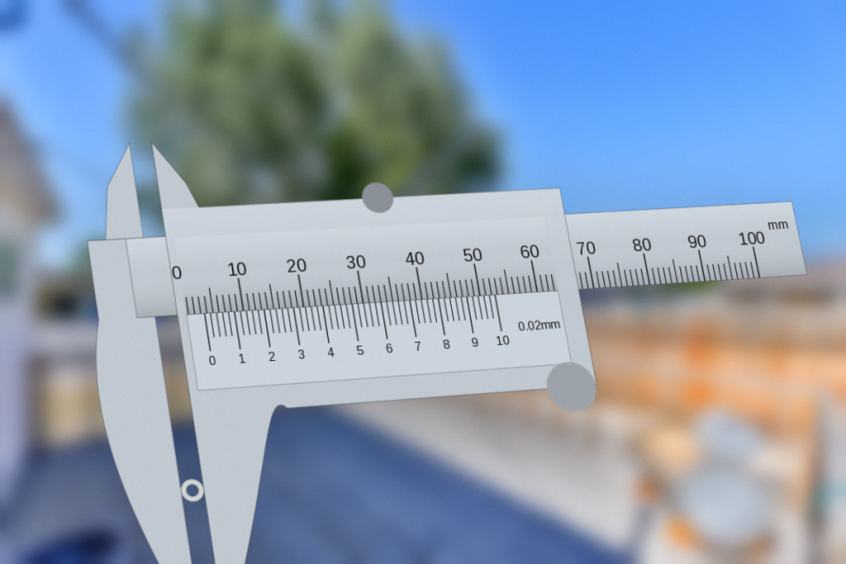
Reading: mm 3.6
